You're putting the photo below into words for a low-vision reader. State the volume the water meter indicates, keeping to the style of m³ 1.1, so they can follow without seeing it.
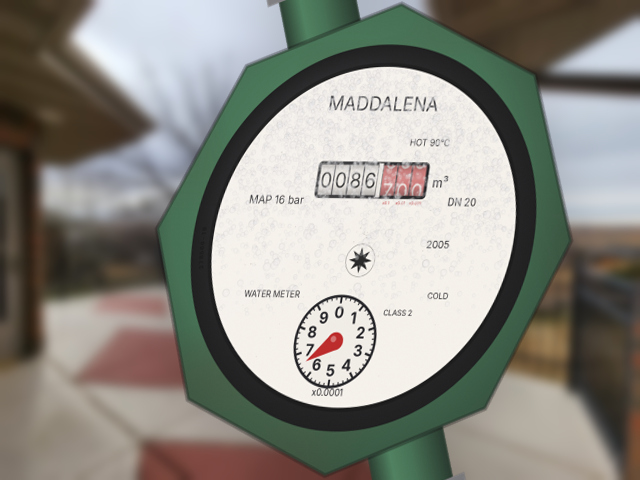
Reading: m³ 86.6996
